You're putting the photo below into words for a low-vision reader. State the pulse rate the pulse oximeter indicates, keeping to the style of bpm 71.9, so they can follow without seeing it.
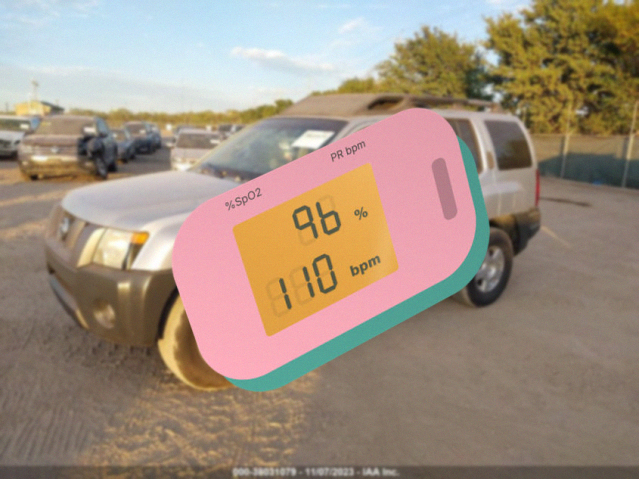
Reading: bpm 110
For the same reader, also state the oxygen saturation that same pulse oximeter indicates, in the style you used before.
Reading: % 96
